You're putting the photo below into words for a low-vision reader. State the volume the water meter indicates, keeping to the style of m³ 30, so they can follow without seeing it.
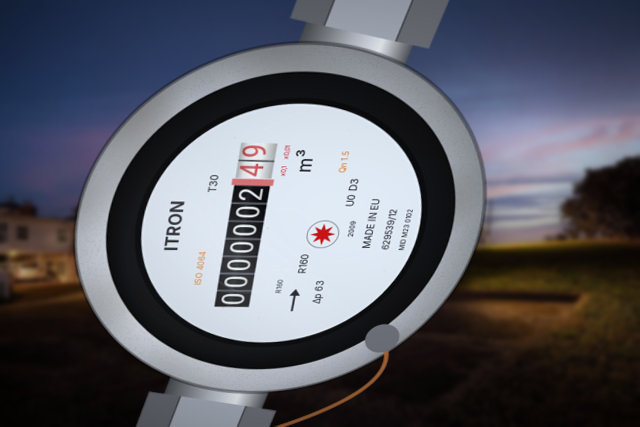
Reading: m³ 2.49
